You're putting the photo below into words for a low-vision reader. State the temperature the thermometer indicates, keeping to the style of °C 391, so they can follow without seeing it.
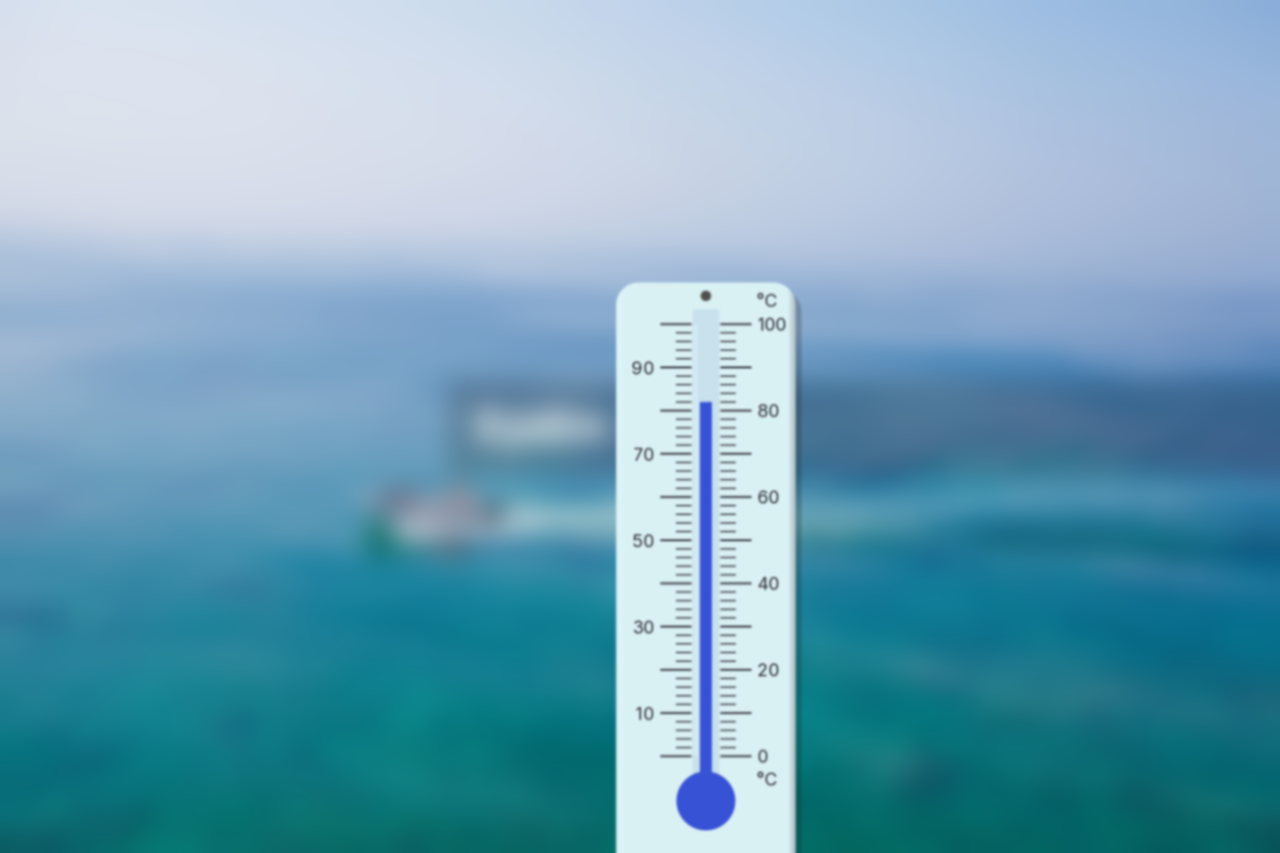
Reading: °C 82
